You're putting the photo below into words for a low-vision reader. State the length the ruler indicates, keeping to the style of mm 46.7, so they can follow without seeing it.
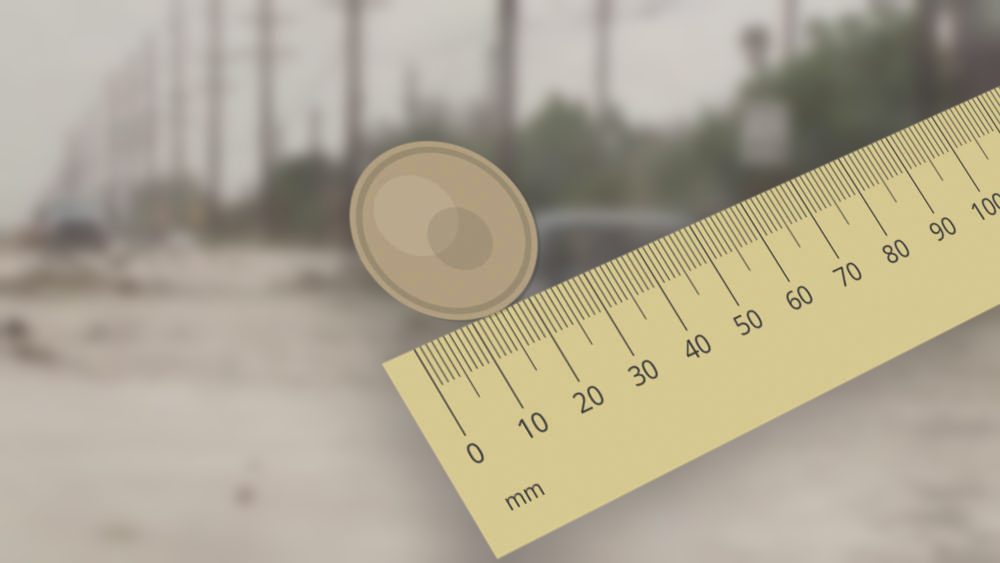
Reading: mm 28
